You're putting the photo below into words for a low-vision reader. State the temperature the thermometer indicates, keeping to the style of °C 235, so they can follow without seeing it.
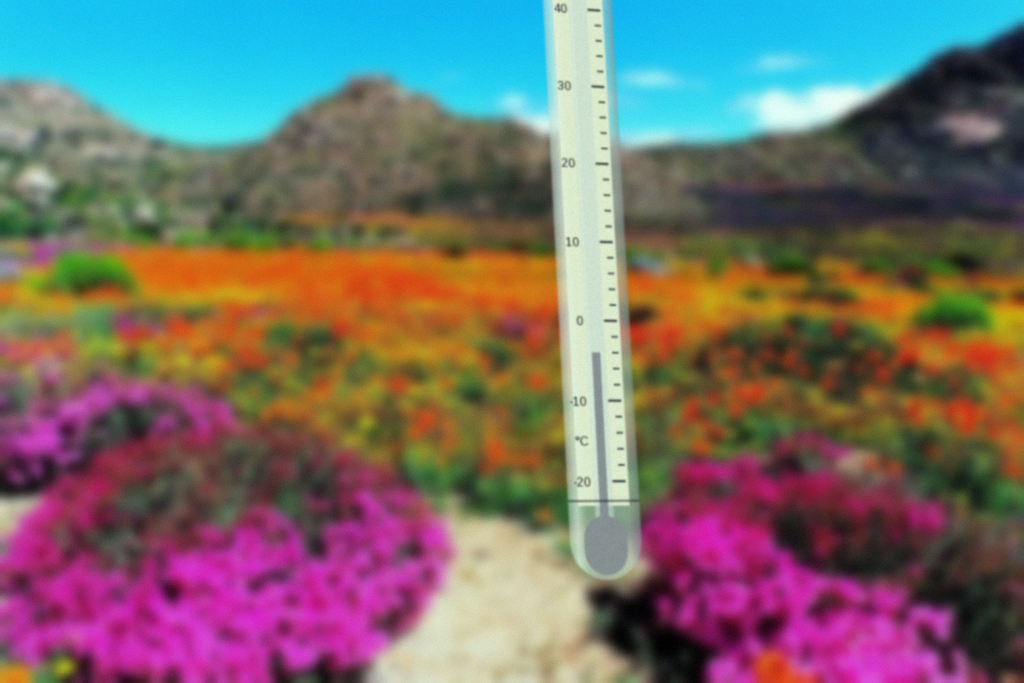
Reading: °C -4
